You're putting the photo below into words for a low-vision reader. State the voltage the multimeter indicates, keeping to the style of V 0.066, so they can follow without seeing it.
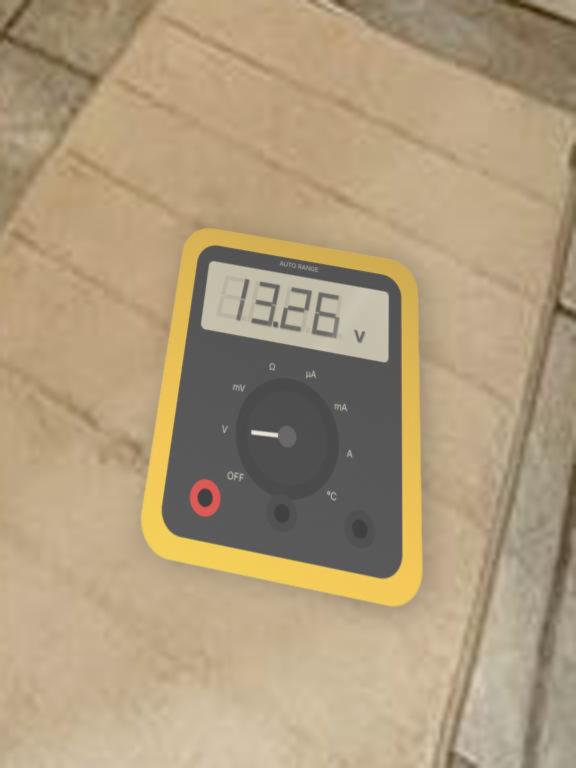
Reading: V 13.26
